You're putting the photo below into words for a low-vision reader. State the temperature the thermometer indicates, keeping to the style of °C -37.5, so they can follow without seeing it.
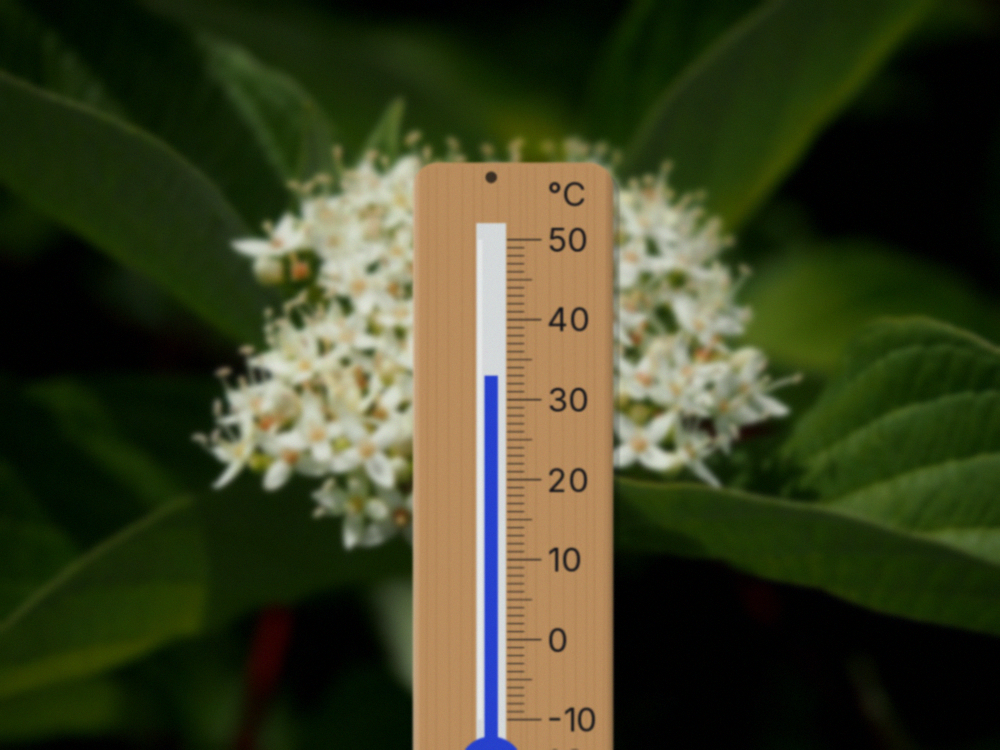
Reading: °C 33
